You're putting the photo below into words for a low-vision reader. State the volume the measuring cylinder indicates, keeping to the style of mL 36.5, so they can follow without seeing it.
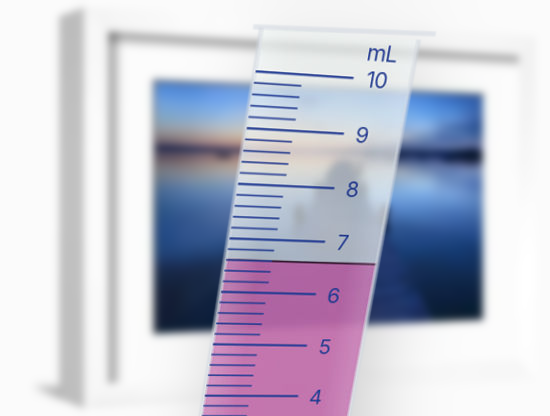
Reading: mL 6.6
